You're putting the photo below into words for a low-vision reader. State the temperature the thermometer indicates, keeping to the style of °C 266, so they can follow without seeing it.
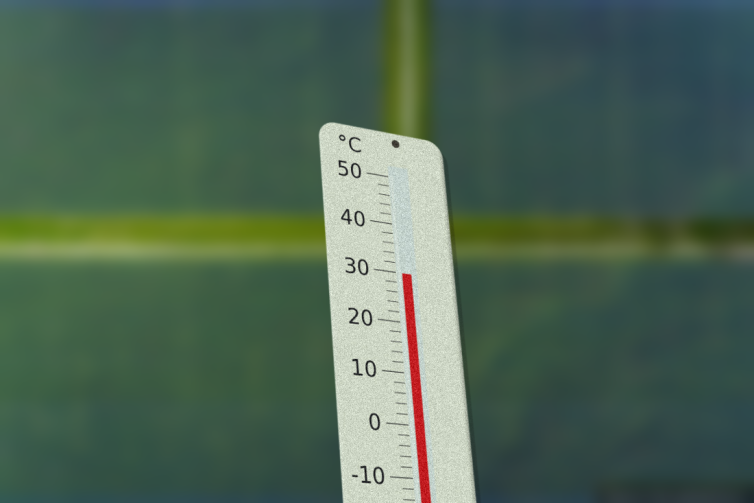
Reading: °C 30
